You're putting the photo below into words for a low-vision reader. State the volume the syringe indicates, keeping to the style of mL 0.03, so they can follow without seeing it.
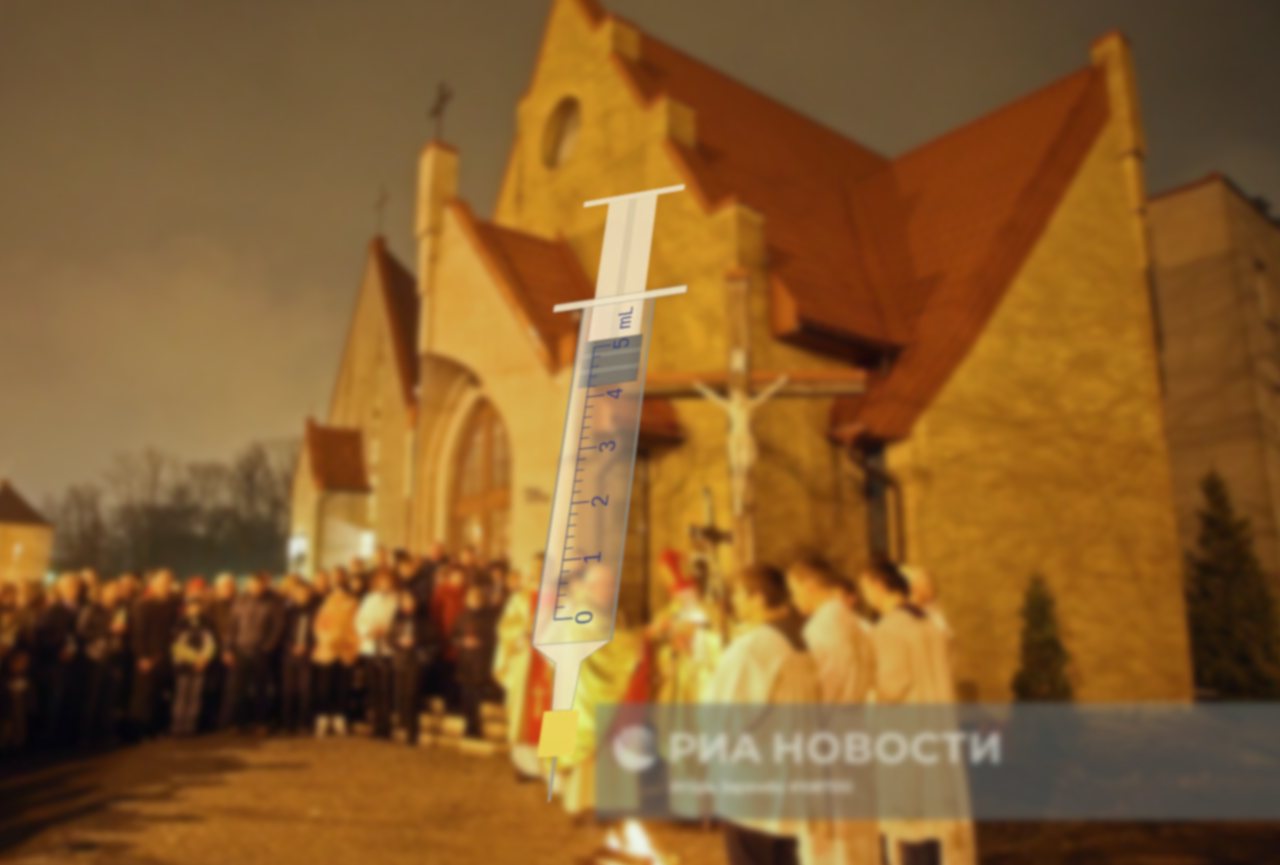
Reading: mL 4.2
